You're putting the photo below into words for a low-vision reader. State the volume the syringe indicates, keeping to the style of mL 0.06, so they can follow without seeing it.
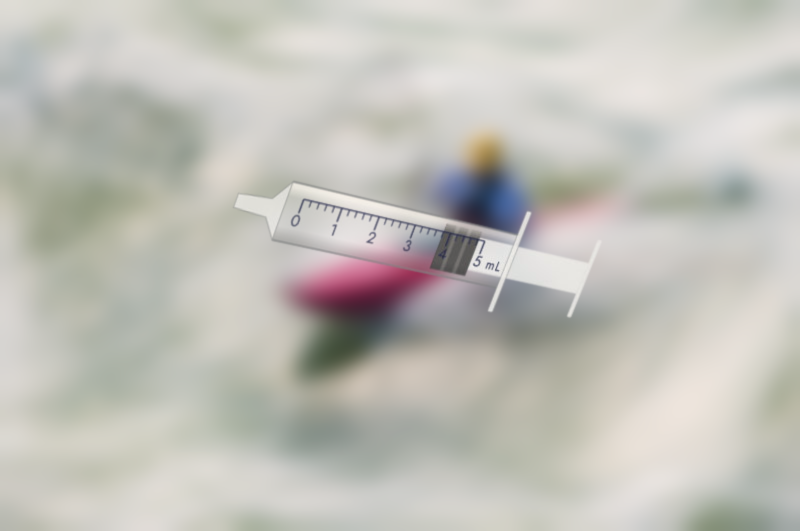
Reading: mL 3.8
